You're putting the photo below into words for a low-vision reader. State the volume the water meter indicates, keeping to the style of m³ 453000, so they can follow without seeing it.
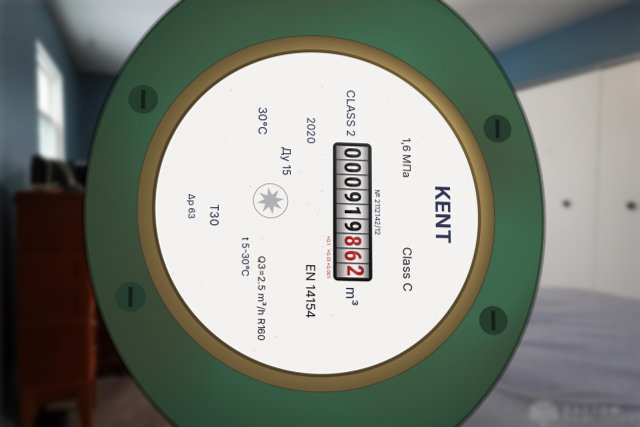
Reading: m³ 919.862
